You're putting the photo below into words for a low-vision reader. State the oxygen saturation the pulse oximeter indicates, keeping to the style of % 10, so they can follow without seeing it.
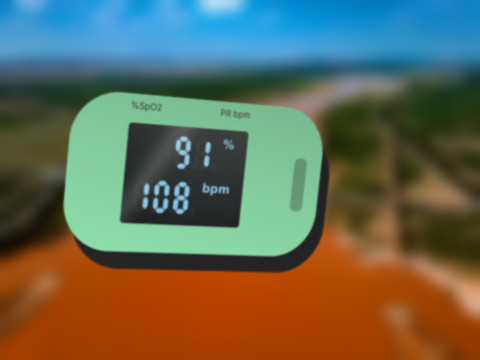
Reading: % 91
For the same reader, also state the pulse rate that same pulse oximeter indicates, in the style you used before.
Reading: bpm 108
